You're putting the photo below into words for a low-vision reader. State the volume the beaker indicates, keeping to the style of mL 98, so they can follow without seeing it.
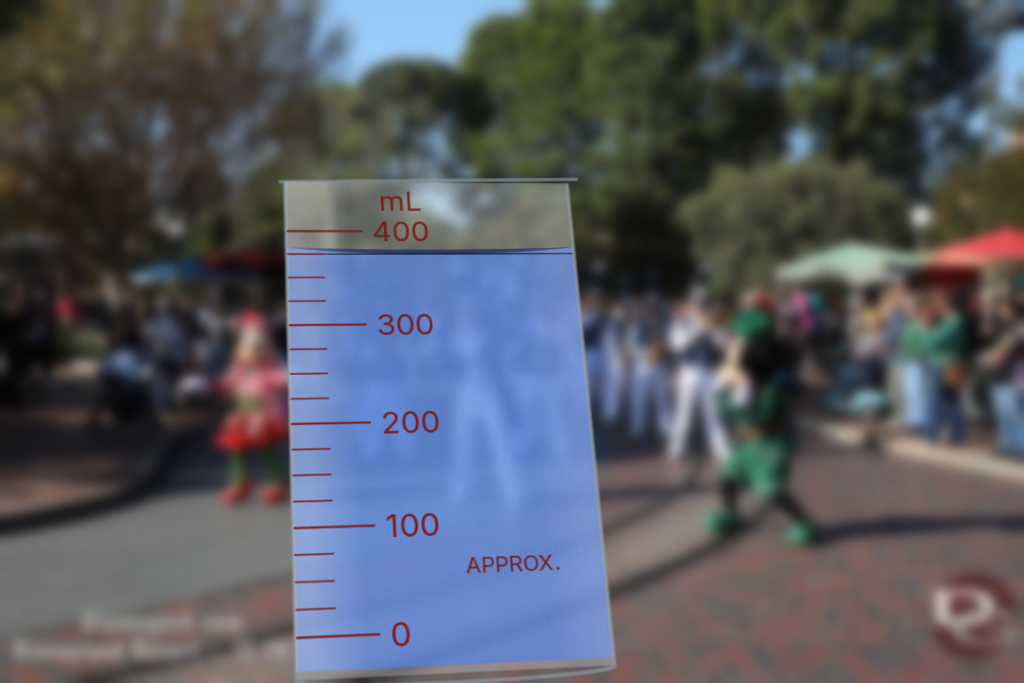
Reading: mL 375
